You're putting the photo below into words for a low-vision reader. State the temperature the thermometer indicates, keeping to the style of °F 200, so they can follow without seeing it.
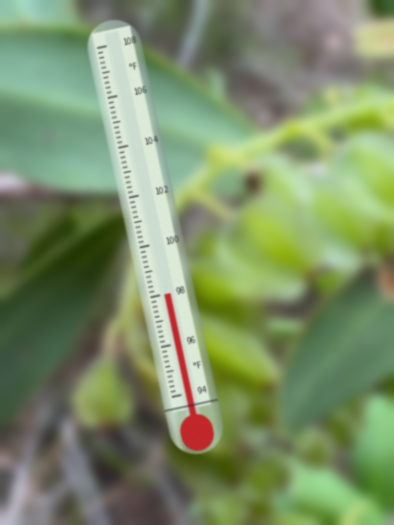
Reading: °F 98
